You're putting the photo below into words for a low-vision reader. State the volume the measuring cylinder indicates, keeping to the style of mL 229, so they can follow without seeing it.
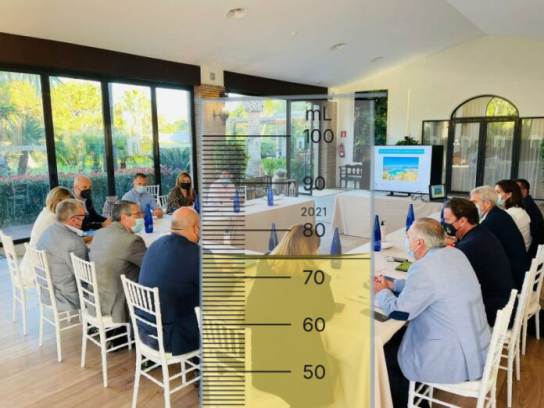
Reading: mL 74
